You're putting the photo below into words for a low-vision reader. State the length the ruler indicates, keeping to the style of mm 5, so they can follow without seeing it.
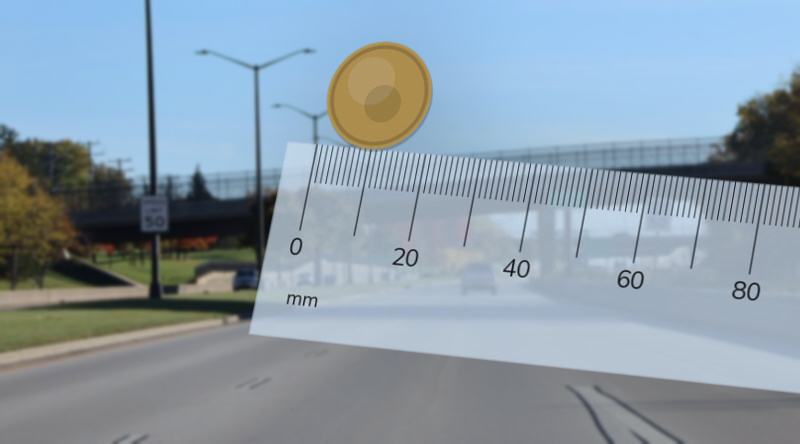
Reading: mm 19
